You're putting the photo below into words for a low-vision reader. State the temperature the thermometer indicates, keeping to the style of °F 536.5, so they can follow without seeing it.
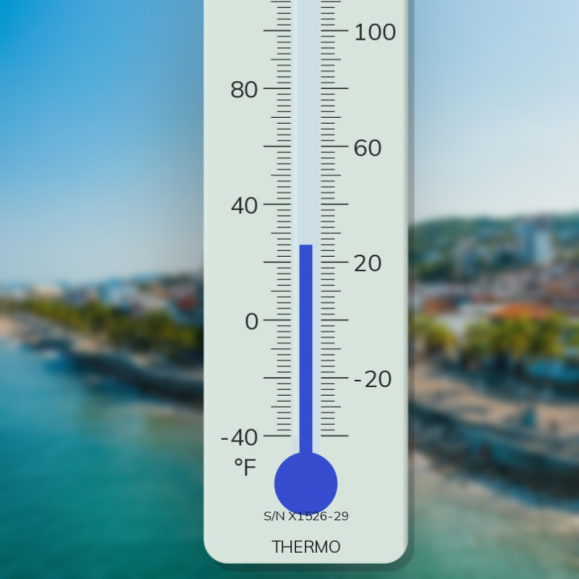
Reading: °F 26
